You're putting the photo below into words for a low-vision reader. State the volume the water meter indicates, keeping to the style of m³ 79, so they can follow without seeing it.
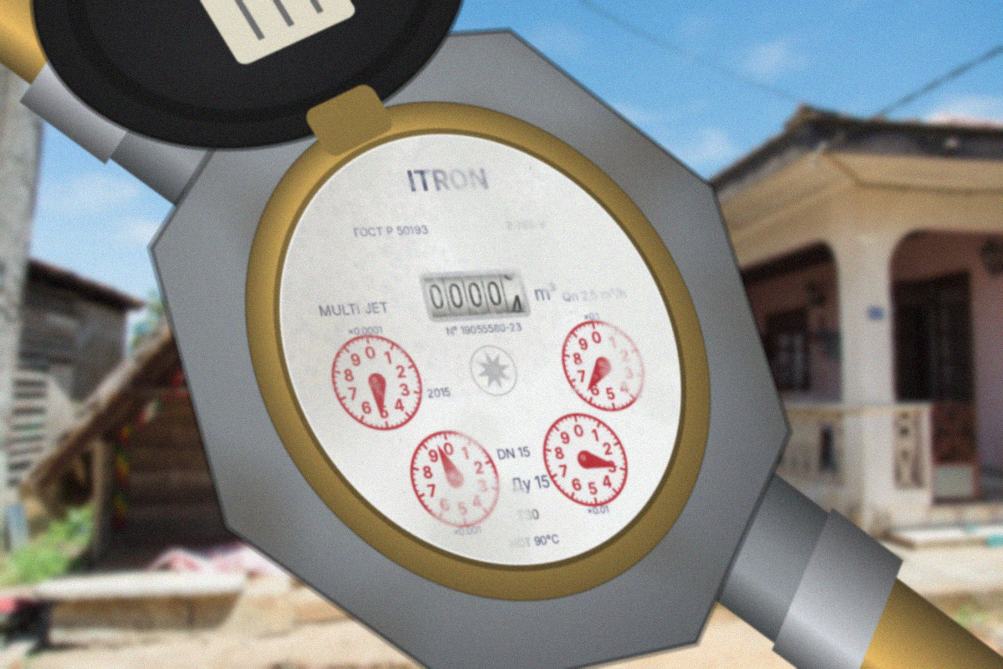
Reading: m³ 3.6295
